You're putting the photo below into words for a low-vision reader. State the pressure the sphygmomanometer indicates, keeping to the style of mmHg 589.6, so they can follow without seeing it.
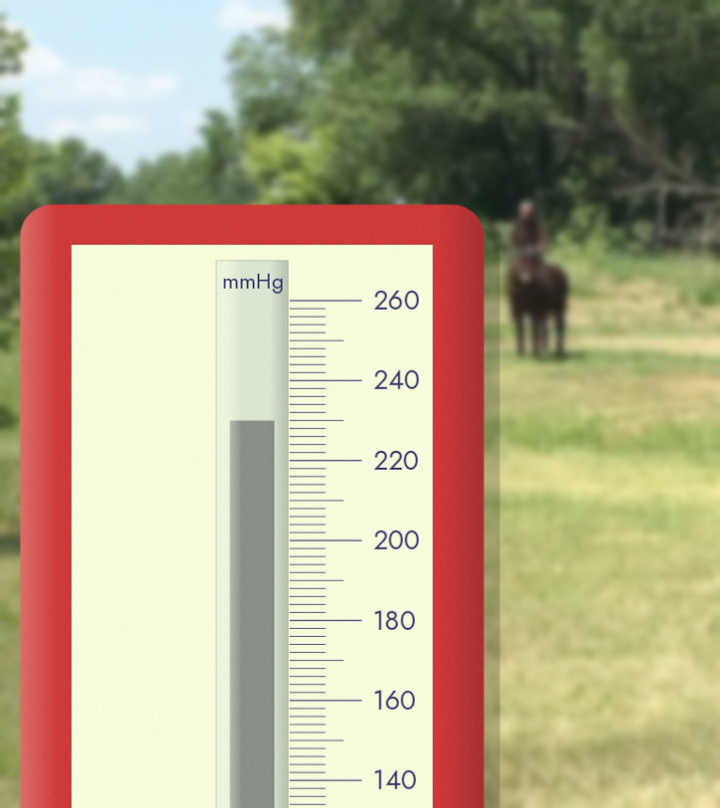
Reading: mmHg 230
